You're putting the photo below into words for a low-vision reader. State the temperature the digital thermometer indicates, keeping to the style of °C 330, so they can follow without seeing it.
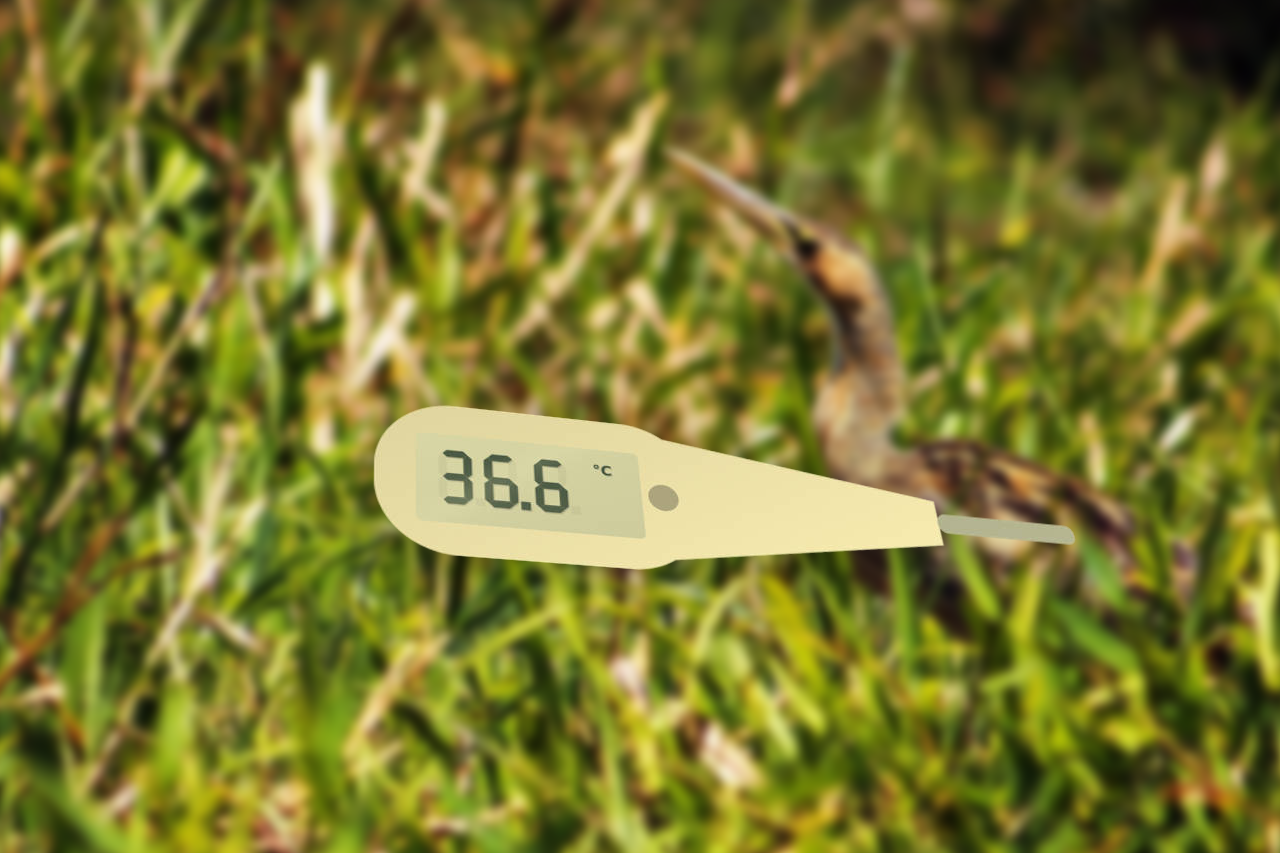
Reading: °C 36.6
